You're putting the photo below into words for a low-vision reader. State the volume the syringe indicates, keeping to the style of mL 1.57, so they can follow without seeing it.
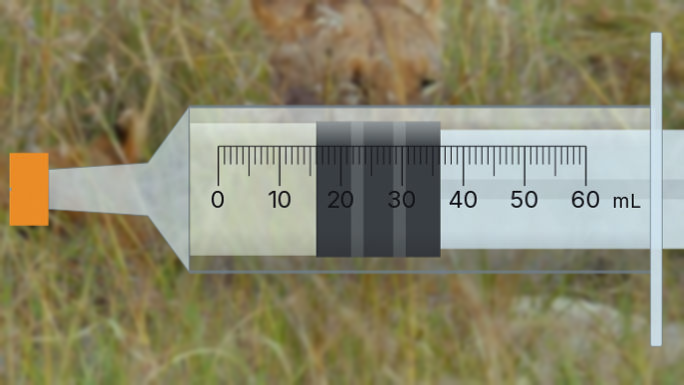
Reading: mL 16
